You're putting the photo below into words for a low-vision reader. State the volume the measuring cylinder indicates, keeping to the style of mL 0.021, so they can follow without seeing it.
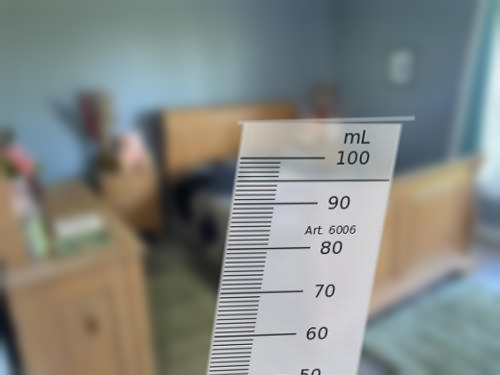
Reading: mL 95
